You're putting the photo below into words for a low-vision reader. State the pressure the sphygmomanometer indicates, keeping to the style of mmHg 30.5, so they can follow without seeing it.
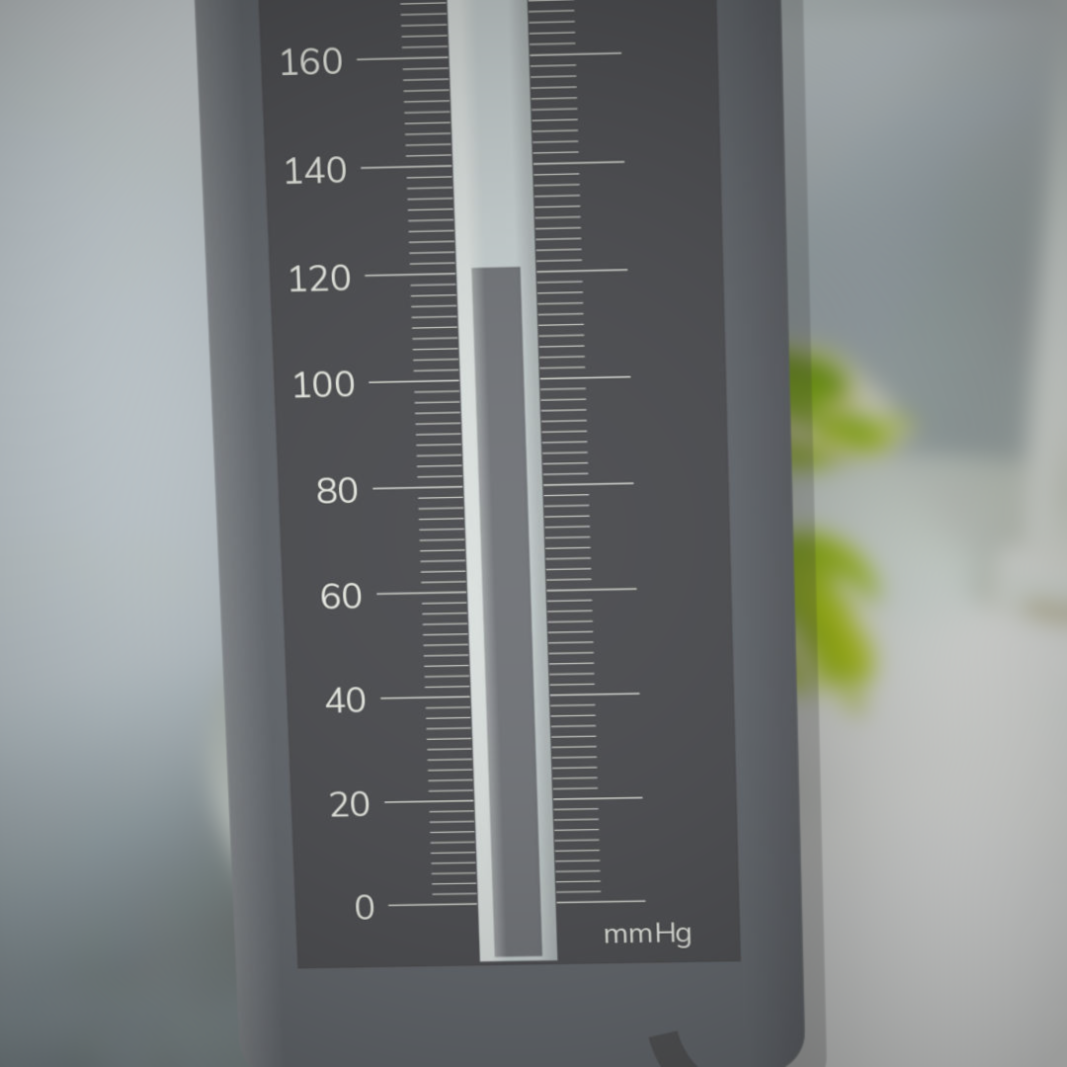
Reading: mmHg 121
